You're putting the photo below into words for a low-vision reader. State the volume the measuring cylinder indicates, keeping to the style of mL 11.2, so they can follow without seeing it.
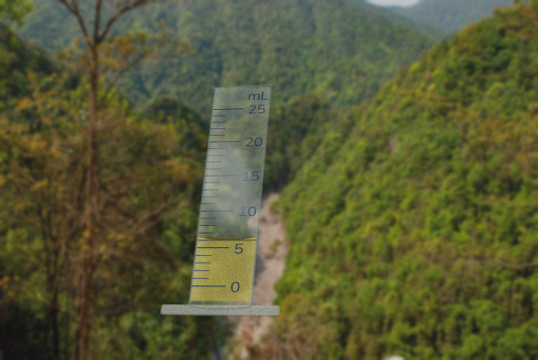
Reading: mL 6
